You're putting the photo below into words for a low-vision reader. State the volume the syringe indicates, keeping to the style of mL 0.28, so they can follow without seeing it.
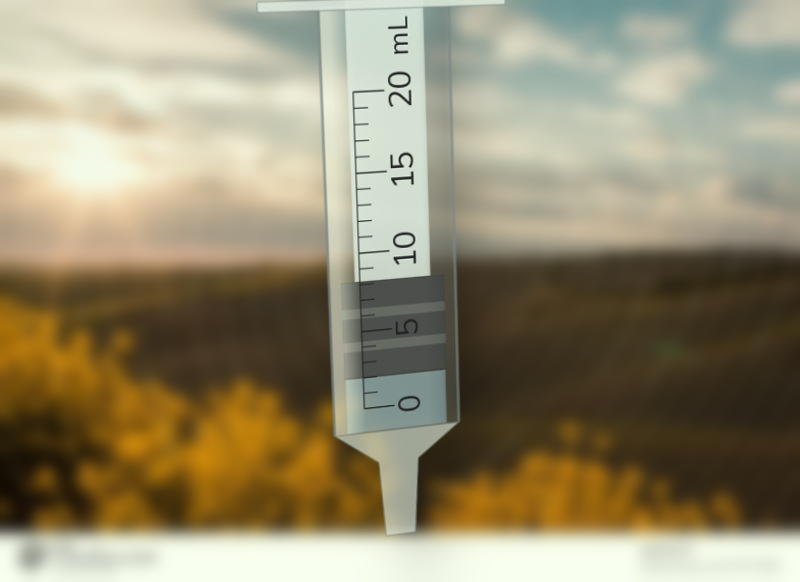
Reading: mL 2
